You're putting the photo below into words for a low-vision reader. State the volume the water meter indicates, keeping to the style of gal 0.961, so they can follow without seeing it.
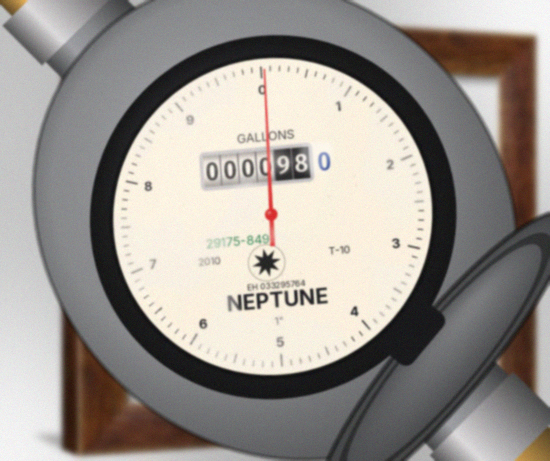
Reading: gal 980.0
